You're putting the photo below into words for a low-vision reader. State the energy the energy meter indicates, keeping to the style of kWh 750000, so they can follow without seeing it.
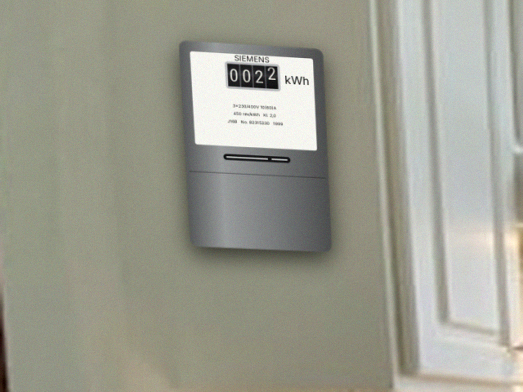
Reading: kWh 22
